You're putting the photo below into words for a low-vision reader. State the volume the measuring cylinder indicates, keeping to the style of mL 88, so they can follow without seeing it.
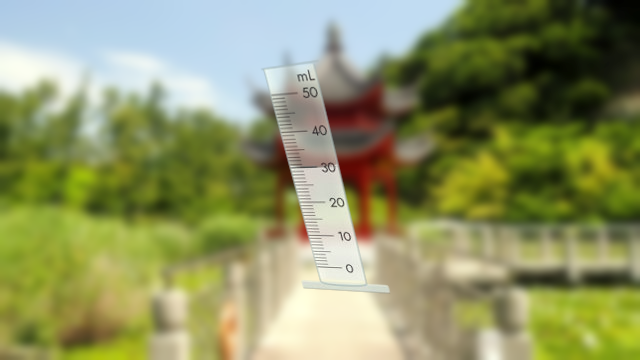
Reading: mL 30
